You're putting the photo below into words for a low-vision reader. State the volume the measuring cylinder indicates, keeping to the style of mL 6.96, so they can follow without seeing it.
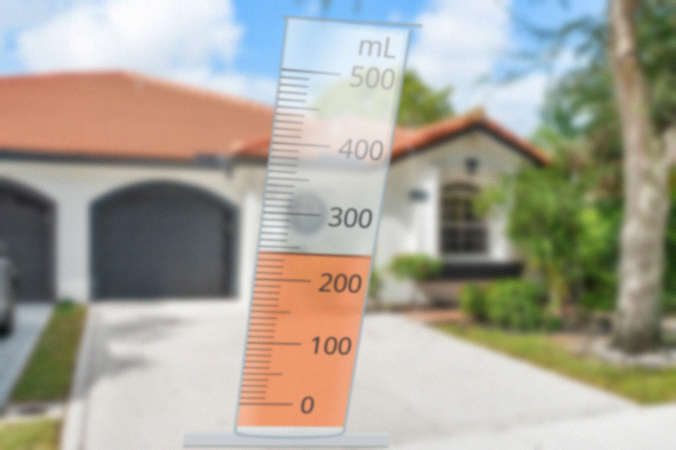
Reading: mL 240
